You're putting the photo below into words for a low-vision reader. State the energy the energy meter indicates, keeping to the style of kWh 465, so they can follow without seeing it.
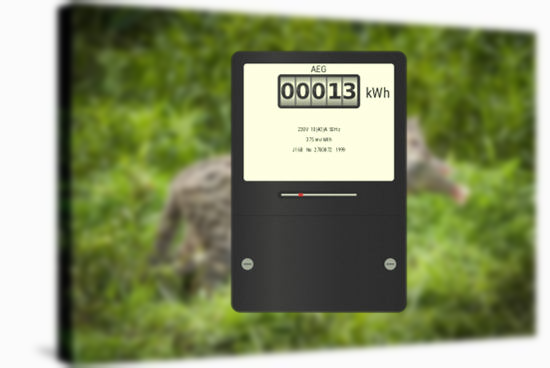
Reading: kWh 13
